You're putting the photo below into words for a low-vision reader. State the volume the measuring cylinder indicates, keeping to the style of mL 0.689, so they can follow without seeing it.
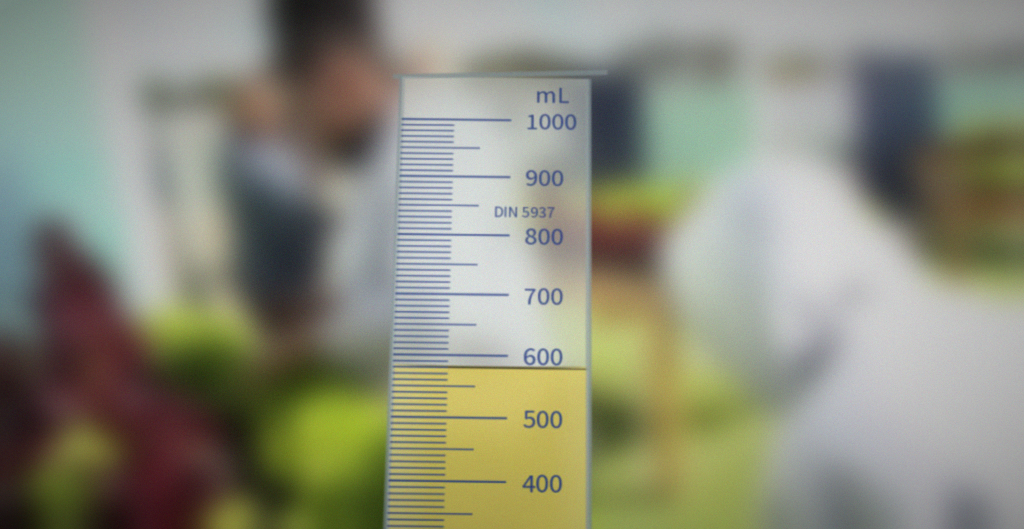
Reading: mL 580
